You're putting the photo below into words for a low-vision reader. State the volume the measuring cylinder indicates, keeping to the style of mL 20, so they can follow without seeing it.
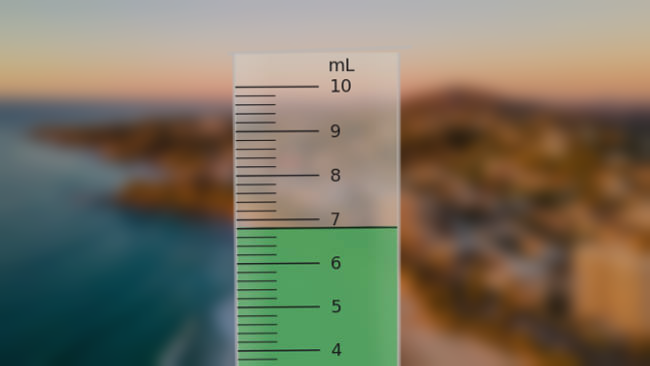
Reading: mL 6.8
